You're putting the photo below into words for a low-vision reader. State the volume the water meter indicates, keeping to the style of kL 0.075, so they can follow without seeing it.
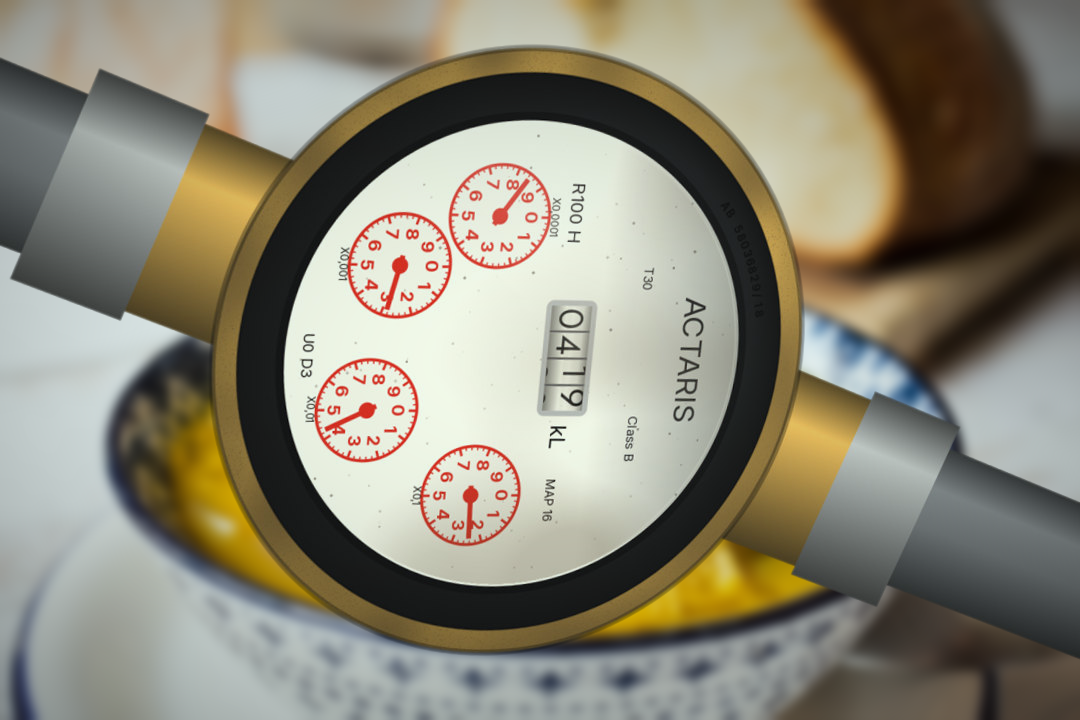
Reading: kL 419.2428
